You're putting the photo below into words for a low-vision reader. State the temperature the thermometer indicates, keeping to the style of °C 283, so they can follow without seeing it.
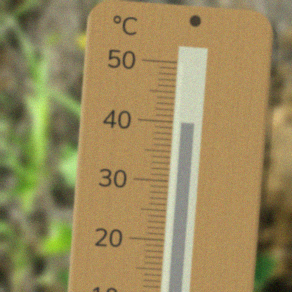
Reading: °C 40
